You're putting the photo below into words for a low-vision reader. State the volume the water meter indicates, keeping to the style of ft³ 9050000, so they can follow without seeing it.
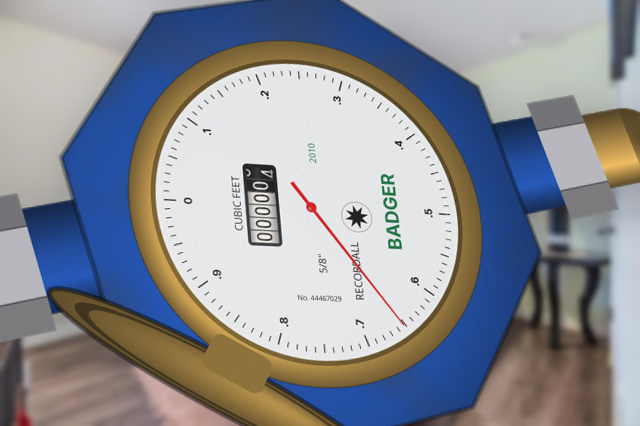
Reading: ft³ 3.65
